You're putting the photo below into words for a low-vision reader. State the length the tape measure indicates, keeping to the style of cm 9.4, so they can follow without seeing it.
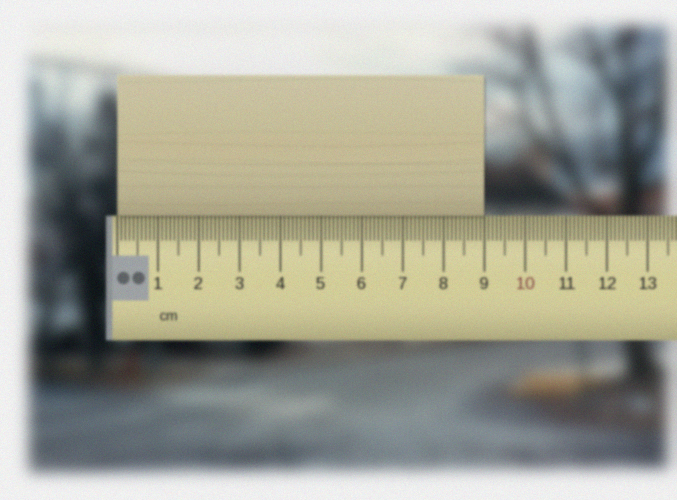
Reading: cm 9
